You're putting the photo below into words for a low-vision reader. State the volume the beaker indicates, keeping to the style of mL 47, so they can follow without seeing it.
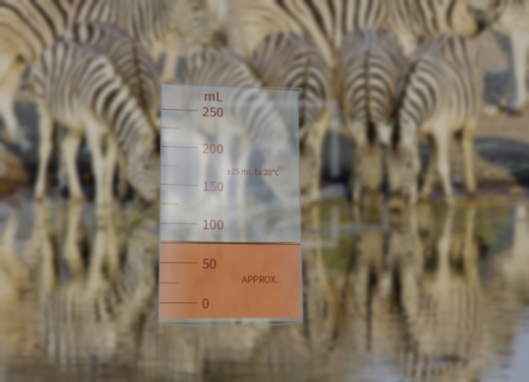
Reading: mL 75
